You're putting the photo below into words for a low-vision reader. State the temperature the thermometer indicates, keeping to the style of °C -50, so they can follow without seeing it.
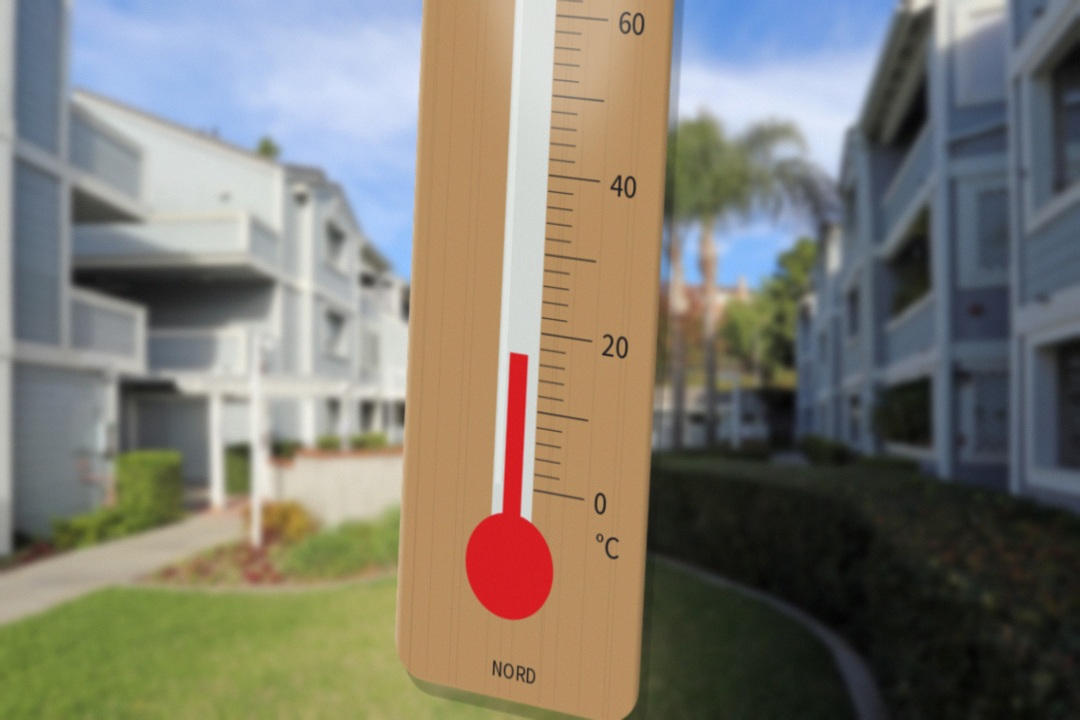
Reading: °C 17
